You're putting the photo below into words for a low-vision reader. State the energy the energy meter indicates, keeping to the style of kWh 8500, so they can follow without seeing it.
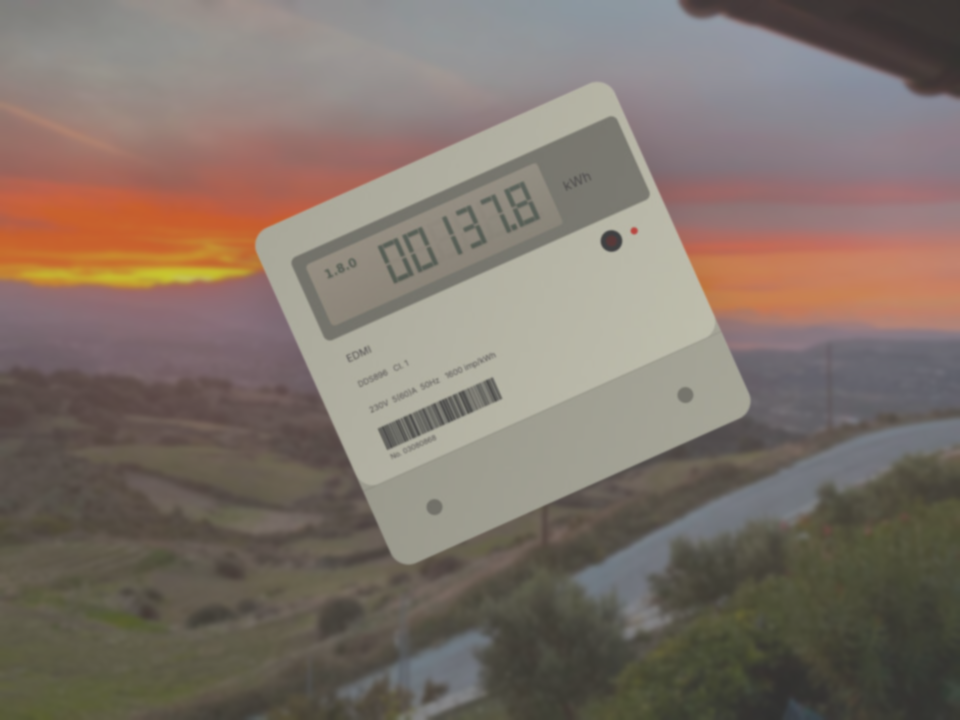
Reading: kWh 137.8
